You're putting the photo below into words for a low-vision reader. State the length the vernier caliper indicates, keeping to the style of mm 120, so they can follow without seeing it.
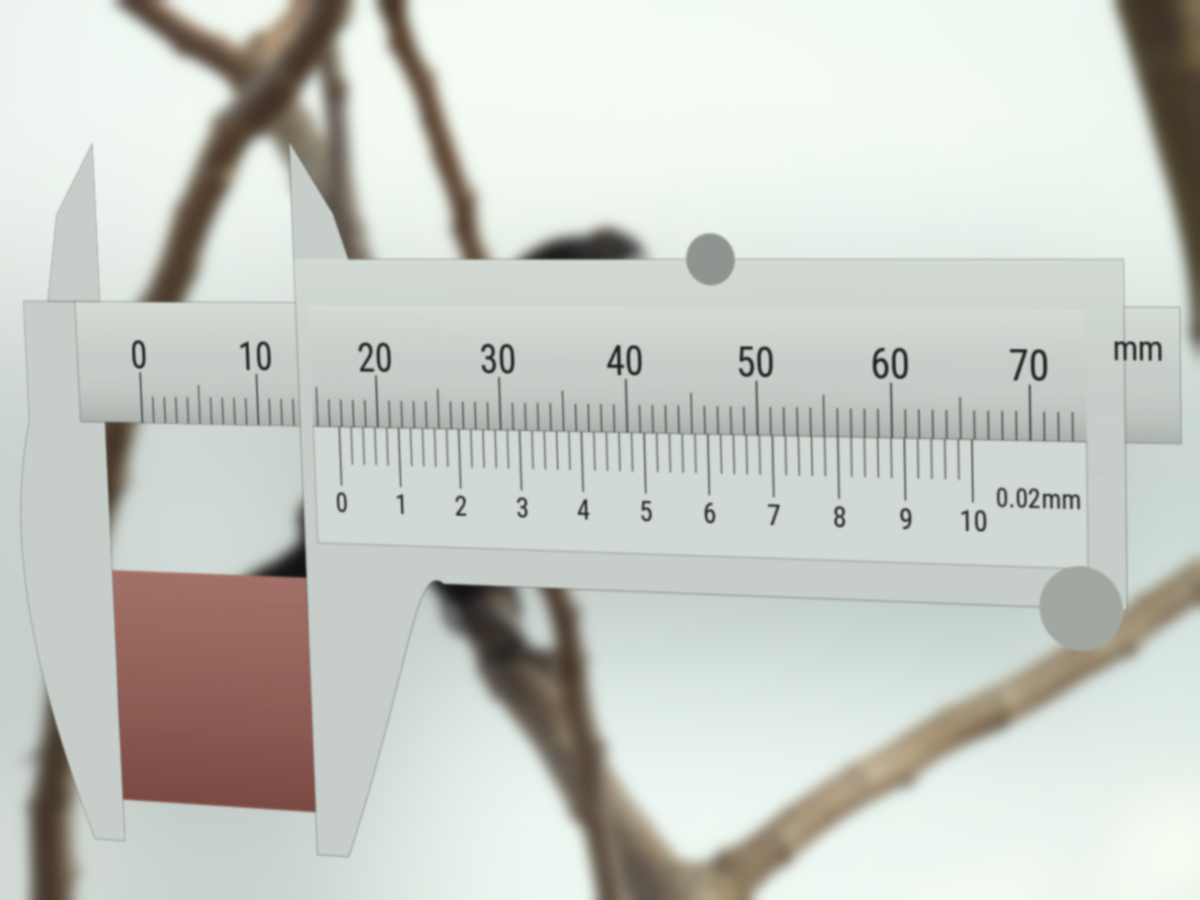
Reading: mm 16.8
